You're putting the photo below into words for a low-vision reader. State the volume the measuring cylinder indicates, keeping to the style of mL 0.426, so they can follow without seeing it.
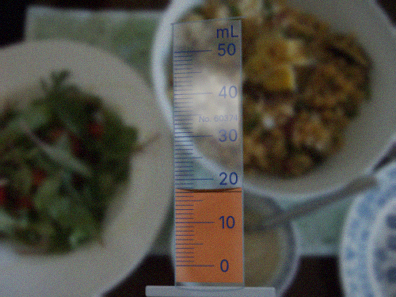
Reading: mL 17
